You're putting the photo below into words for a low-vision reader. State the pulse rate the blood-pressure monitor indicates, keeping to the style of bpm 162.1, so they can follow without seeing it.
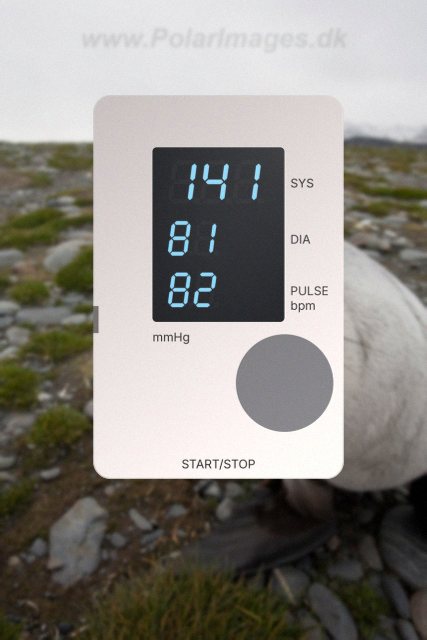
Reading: bpm 82
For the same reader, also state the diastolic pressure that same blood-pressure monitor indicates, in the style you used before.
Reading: mmHg 81
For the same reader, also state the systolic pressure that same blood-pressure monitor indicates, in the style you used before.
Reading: mmHg 141
